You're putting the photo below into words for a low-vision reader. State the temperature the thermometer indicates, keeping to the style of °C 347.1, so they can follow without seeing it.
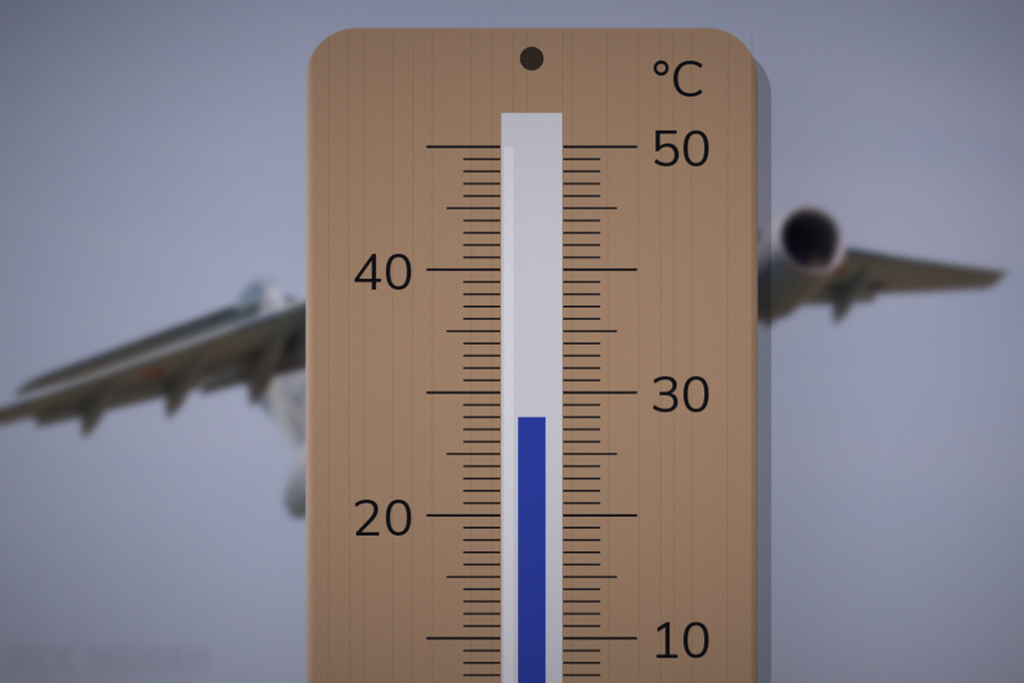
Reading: °C 28
